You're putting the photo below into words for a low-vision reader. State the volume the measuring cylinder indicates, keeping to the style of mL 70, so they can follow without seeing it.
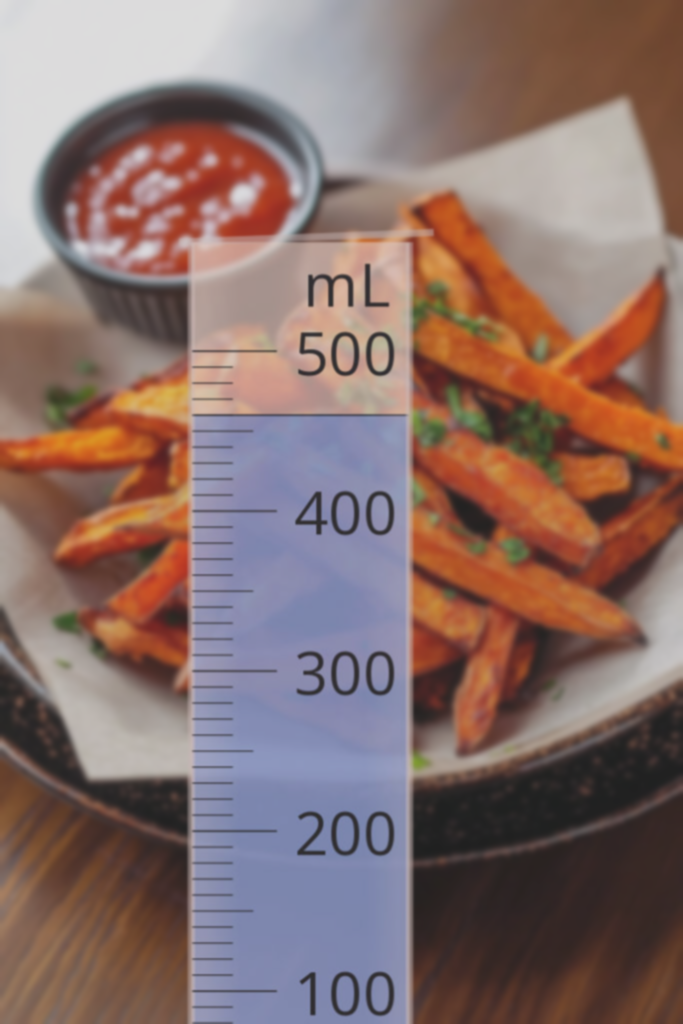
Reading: mL 460
